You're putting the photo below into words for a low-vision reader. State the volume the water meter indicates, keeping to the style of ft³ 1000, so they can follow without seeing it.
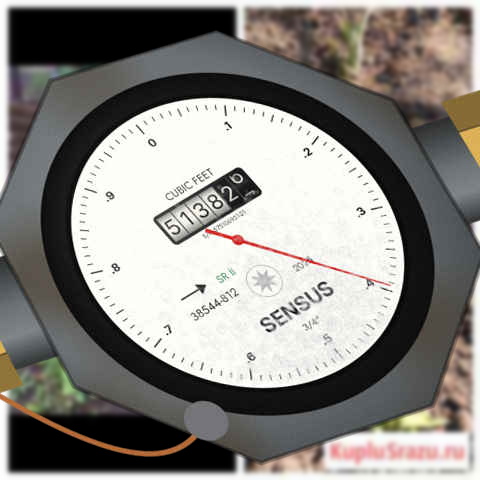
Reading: ft³ 513826.39
